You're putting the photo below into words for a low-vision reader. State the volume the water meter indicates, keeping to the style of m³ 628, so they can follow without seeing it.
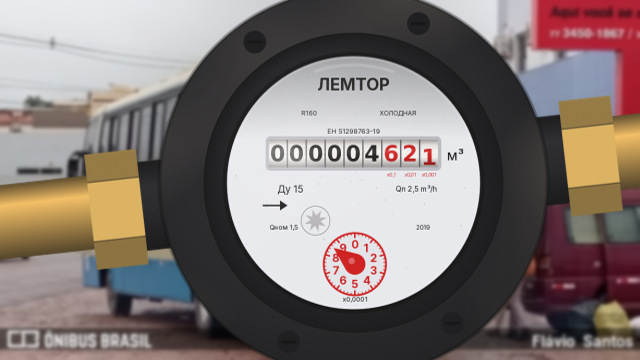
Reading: m³ 4.6208
